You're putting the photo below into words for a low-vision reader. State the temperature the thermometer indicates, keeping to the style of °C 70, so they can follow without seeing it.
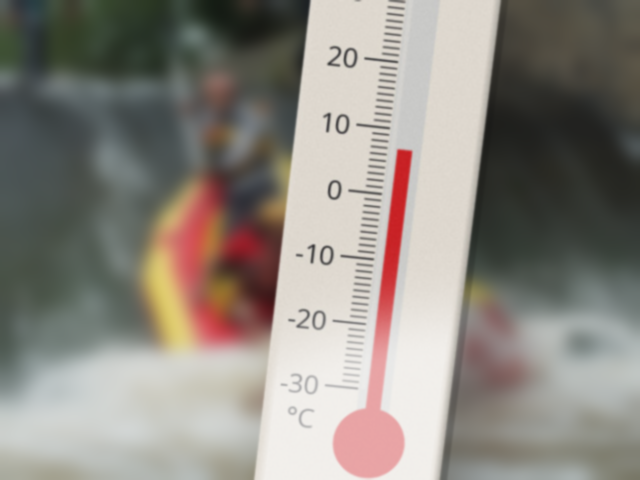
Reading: °C 7
